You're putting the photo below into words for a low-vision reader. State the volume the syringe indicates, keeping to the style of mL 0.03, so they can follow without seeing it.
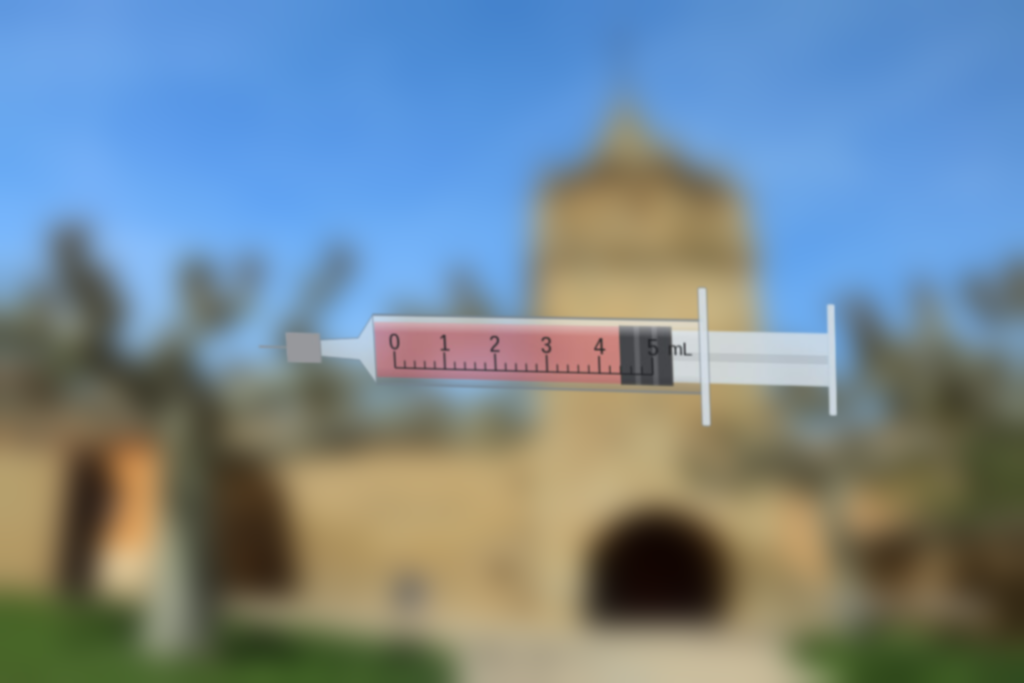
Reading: mL 4.4
